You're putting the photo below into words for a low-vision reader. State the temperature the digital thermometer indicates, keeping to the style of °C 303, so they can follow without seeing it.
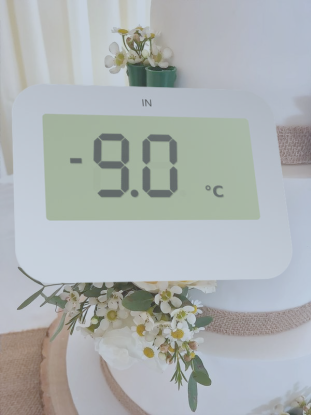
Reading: °C -9.0
